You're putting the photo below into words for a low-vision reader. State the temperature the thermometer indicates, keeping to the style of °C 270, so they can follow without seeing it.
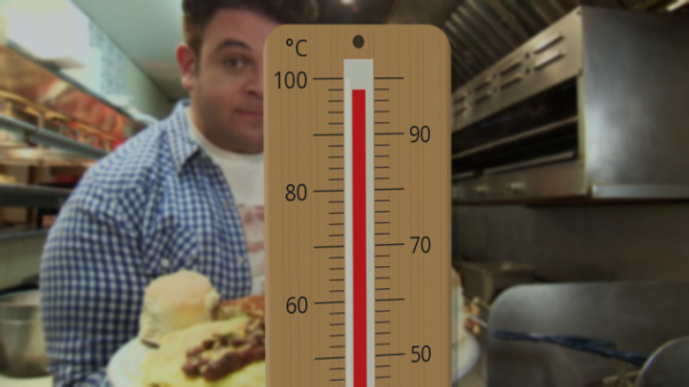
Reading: °C 98
